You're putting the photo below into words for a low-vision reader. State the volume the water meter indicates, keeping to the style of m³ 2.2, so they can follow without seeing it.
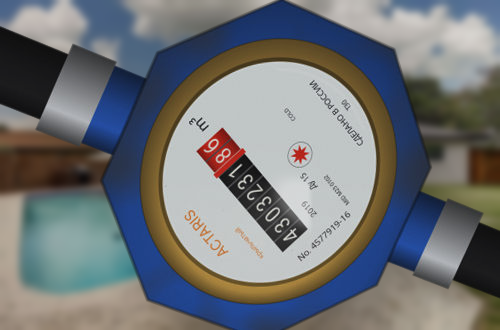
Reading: m³ 4303231.86
